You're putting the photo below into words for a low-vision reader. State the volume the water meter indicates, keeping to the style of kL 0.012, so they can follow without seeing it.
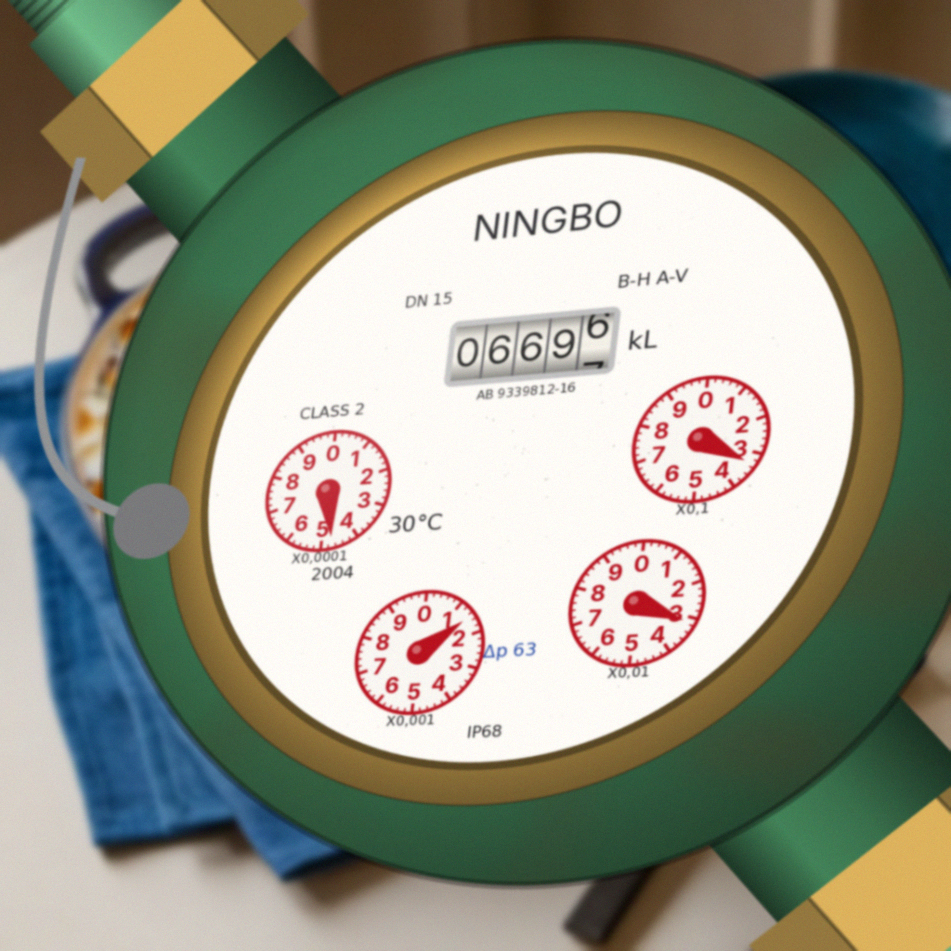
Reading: kL 6696.3314
